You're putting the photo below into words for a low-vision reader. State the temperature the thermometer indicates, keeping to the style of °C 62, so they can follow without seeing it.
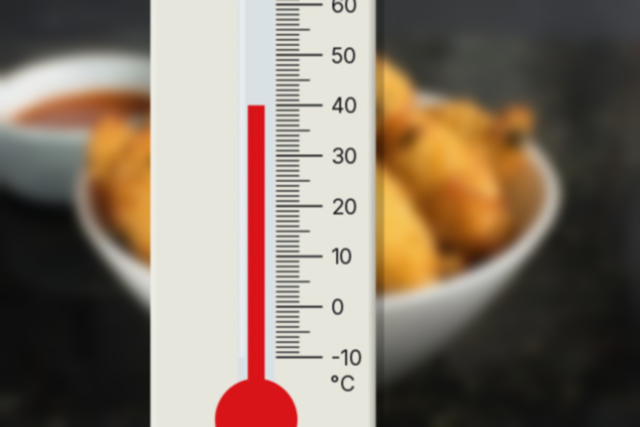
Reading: °C 40
